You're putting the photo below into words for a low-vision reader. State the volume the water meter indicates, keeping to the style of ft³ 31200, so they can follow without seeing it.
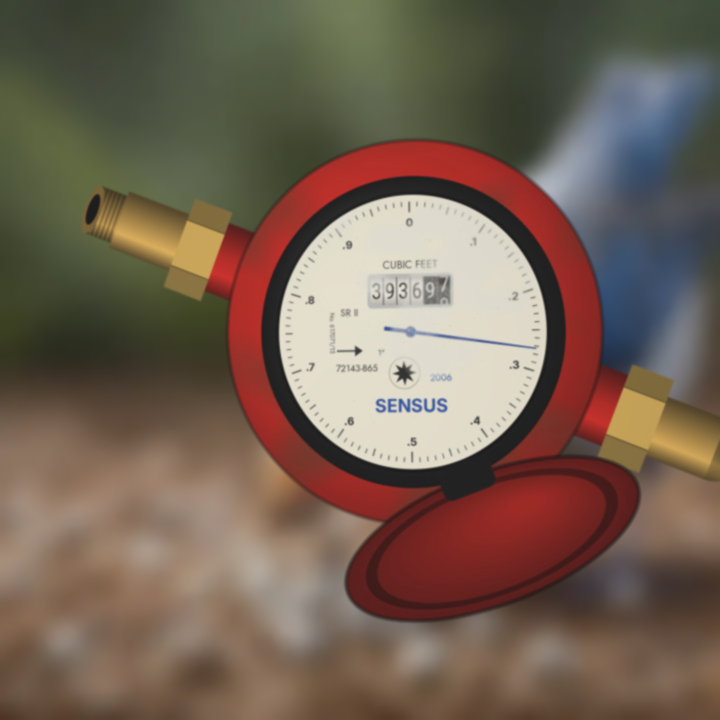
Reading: ft³ 393697.27
